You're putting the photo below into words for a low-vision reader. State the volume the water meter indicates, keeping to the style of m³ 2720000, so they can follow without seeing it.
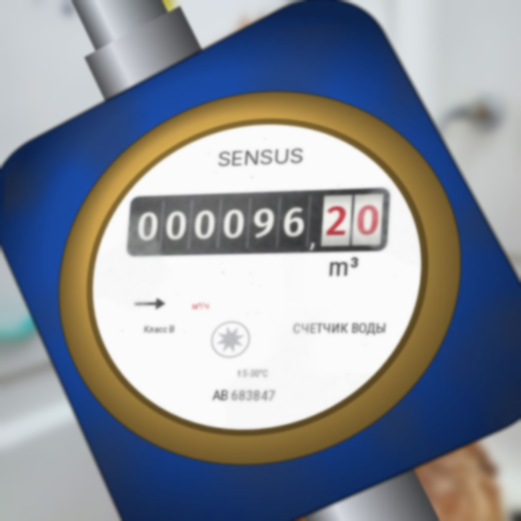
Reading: m³ 96.20
